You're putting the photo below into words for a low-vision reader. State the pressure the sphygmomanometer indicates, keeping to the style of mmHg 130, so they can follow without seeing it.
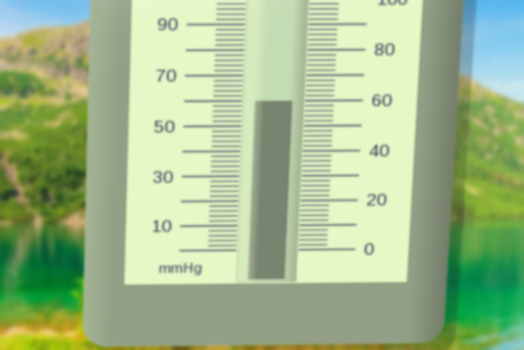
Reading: mmHg 60
